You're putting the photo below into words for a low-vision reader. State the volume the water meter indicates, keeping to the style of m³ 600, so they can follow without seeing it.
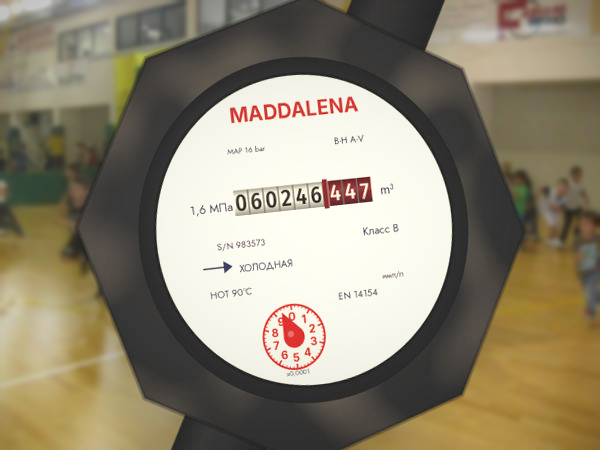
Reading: m³ 60246.4469
